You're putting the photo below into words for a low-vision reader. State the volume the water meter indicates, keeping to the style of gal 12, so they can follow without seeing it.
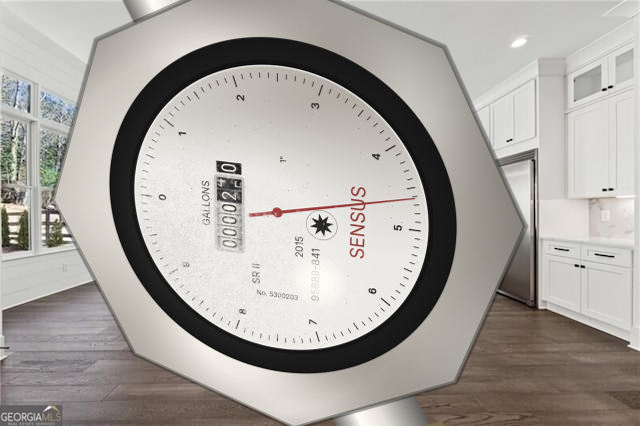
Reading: gal 244.6
